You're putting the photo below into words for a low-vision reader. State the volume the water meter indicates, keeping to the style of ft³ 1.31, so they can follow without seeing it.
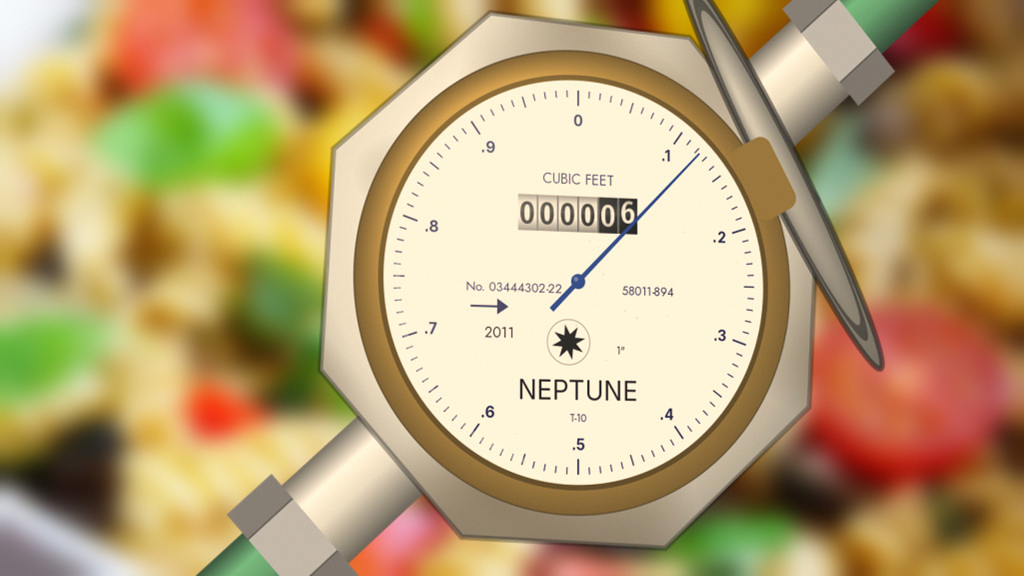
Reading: ft³ 6.12
